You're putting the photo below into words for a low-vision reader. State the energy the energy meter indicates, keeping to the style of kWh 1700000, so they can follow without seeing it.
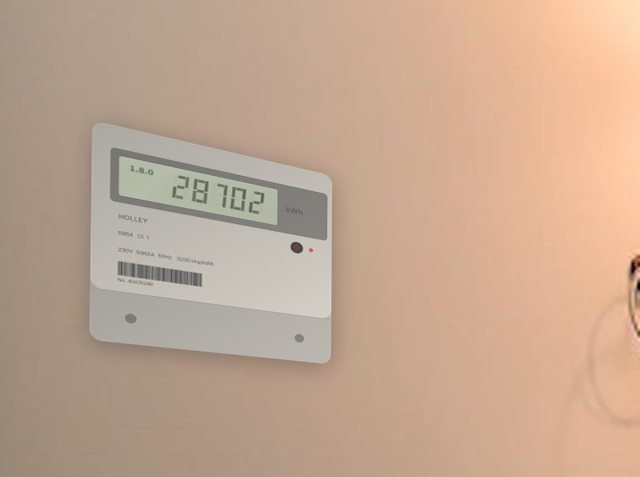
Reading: kWh 28702
